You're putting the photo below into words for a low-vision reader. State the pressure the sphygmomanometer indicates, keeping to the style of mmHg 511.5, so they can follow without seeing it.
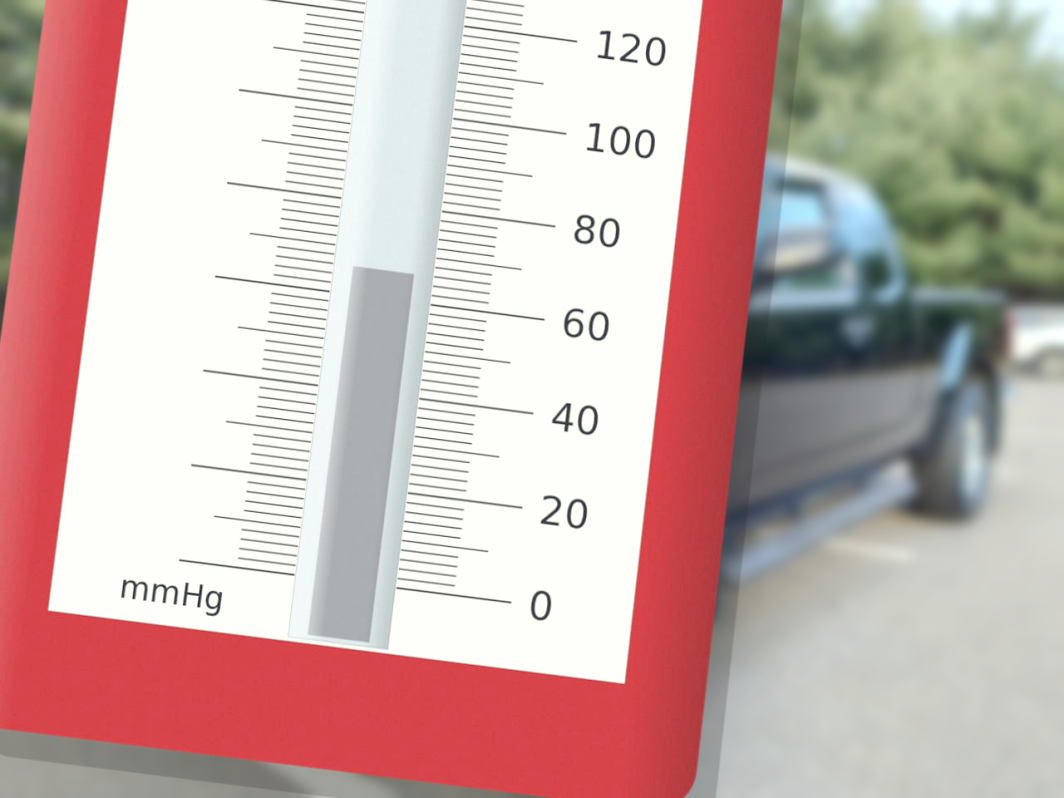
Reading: mmHg 66
